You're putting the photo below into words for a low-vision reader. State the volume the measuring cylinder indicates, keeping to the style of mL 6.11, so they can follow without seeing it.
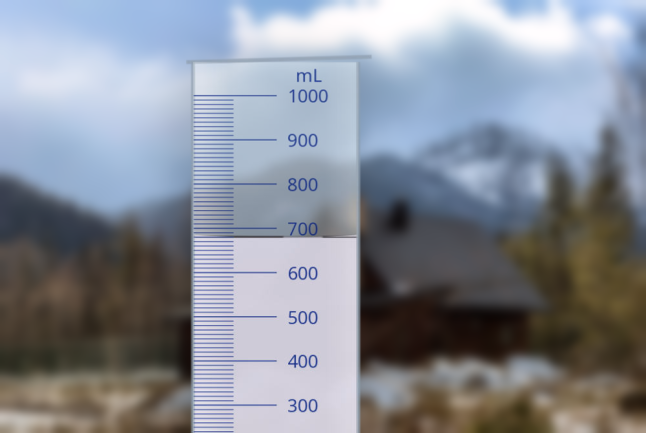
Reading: mL 680
